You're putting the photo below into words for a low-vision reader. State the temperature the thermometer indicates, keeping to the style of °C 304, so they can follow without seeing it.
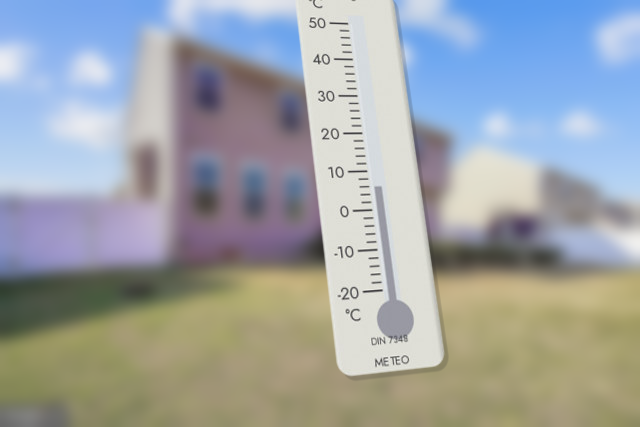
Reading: °C 6
